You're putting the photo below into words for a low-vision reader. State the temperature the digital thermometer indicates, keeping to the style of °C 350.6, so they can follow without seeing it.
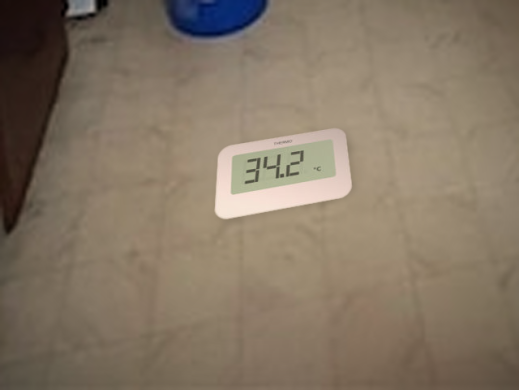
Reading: °C 34.2
